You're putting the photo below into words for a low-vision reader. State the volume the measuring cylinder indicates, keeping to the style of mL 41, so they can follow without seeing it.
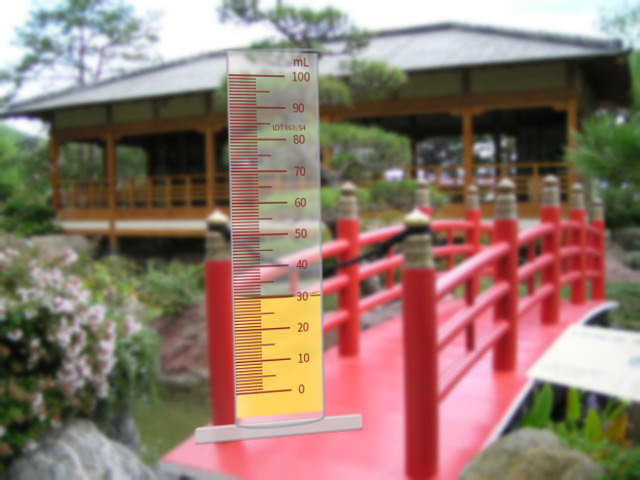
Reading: mL 30
